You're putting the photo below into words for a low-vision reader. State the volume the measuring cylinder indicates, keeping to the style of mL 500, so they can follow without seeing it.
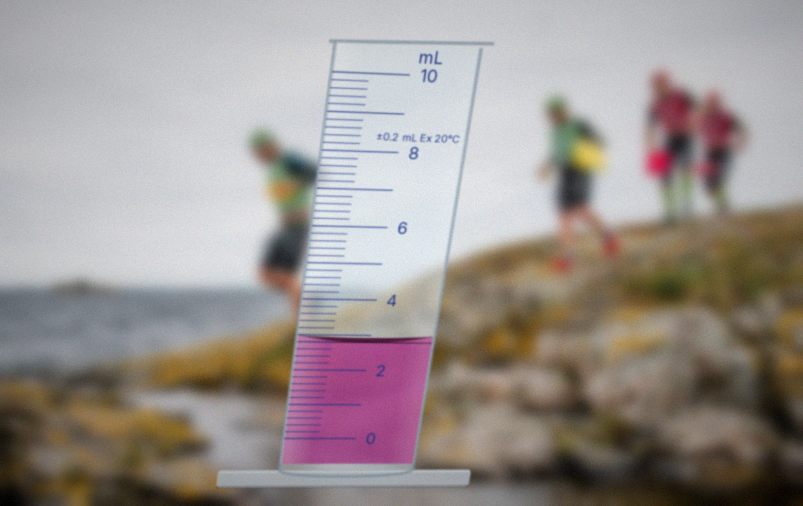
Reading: mL 2.8
